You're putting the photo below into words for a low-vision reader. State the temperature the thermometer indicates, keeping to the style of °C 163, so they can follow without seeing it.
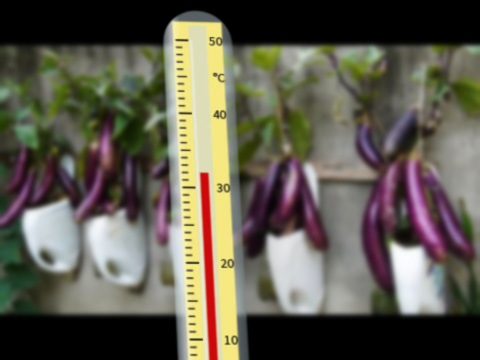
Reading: °C 32
